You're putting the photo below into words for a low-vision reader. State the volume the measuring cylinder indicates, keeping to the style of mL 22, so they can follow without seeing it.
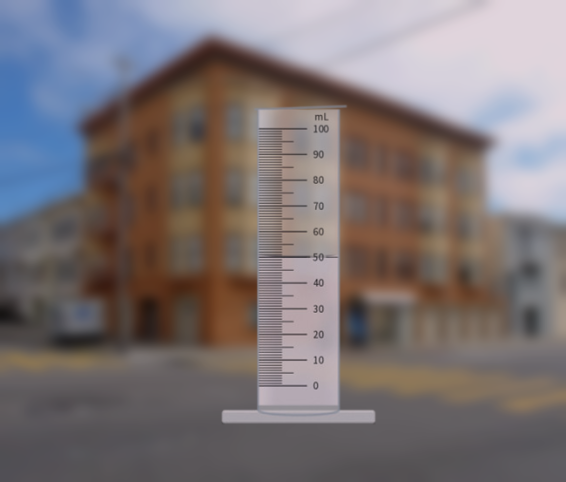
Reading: mL 50
